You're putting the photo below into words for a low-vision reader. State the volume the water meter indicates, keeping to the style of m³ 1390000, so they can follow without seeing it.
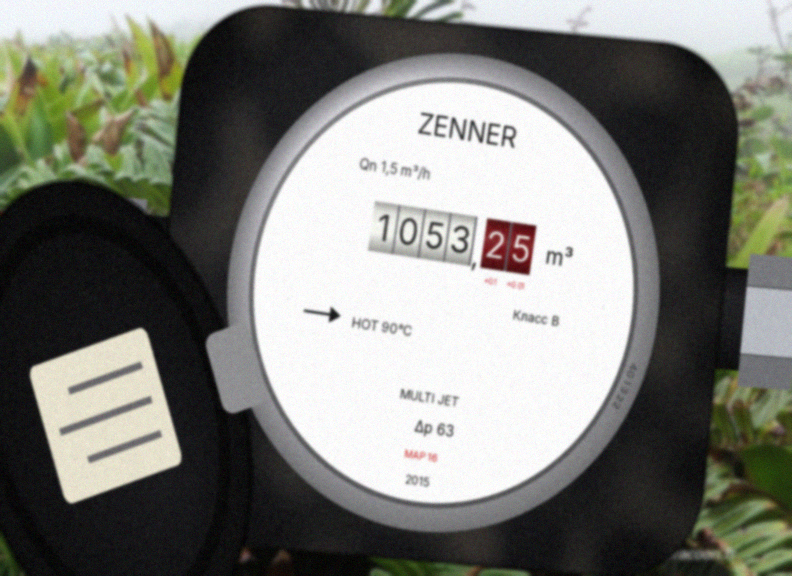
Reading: m³ 1053.25
